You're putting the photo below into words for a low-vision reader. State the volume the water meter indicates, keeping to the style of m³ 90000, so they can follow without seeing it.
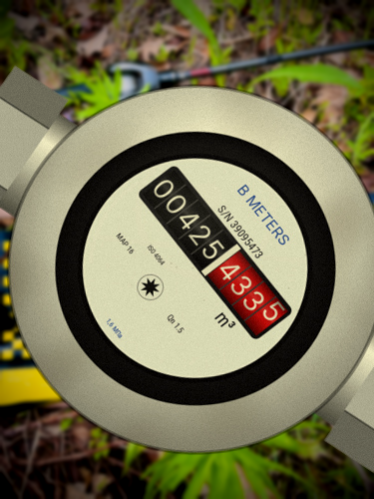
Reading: m³ 425.4335
